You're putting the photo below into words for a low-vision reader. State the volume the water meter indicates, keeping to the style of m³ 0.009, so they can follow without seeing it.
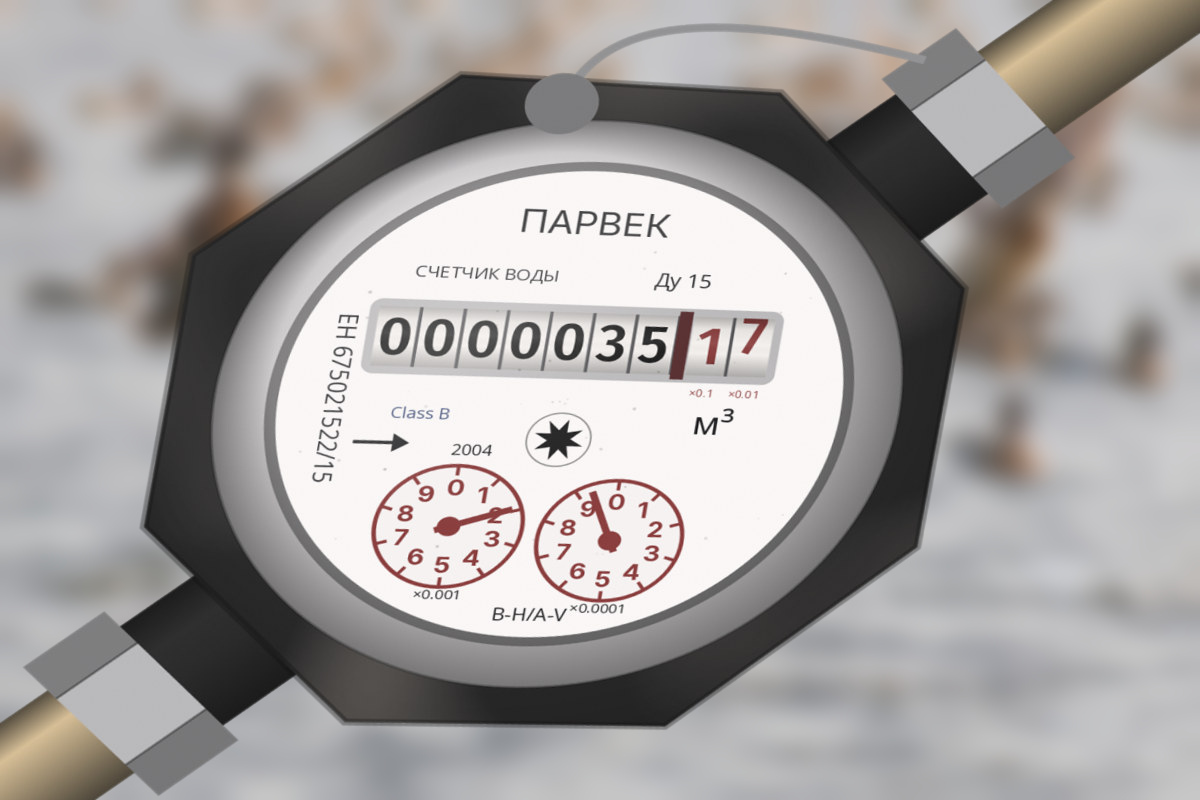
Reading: m³ 35.1719
